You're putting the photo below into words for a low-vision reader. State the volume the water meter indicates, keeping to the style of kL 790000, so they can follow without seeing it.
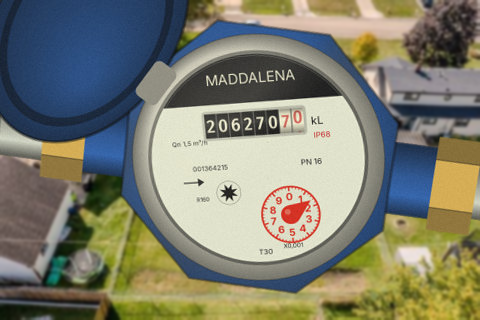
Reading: kL 206270.701
